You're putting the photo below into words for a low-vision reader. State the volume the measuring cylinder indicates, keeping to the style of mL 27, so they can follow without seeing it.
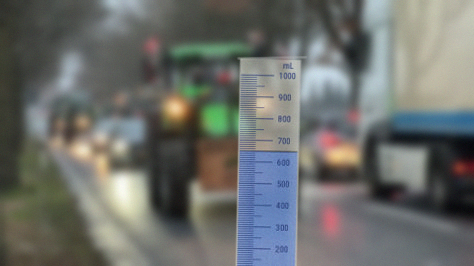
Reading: mL 650
